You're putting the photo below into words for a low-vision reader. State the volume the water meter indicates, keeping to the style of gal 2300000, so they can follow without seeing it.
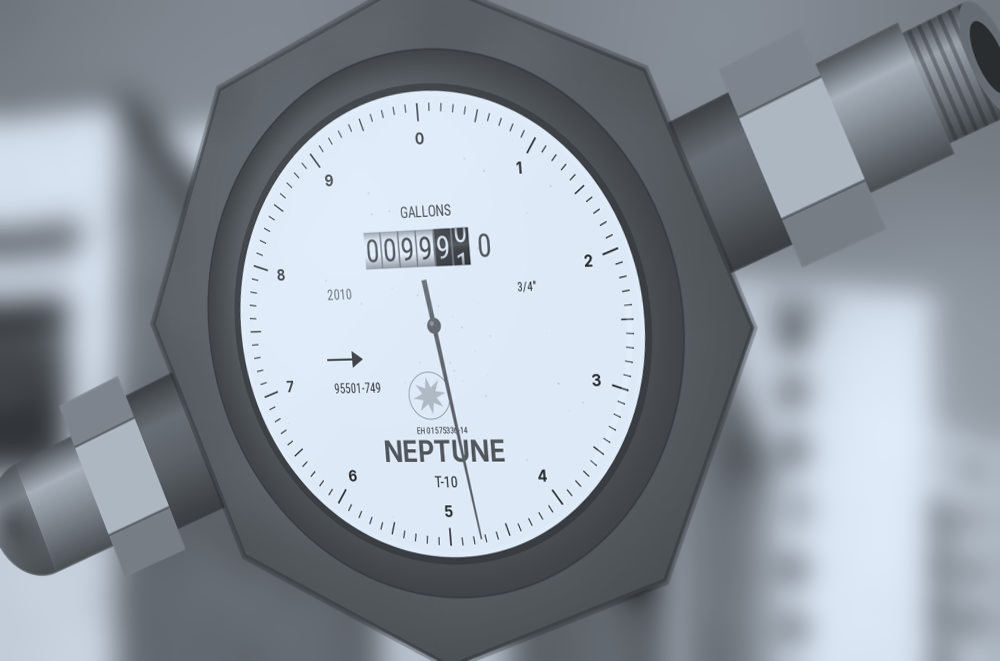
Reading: gal 99904.7
